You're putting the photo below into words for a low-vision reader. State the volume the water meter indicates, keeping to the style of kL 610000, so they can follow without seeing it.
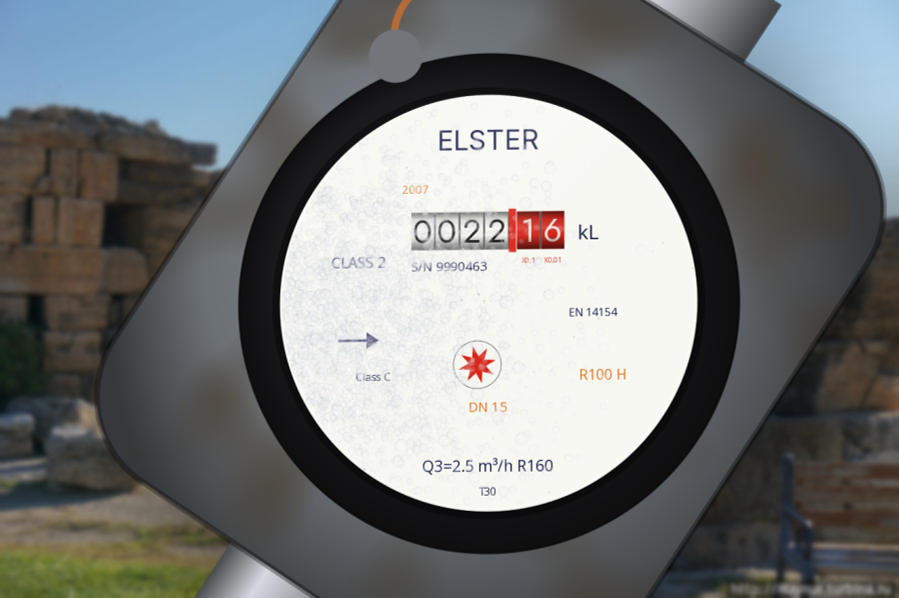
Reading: kL 22.16
